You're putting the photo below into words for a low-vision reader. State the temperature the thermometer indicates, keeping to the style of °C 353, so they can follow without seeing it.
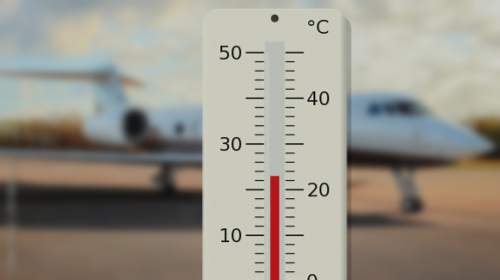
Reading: °C 23
